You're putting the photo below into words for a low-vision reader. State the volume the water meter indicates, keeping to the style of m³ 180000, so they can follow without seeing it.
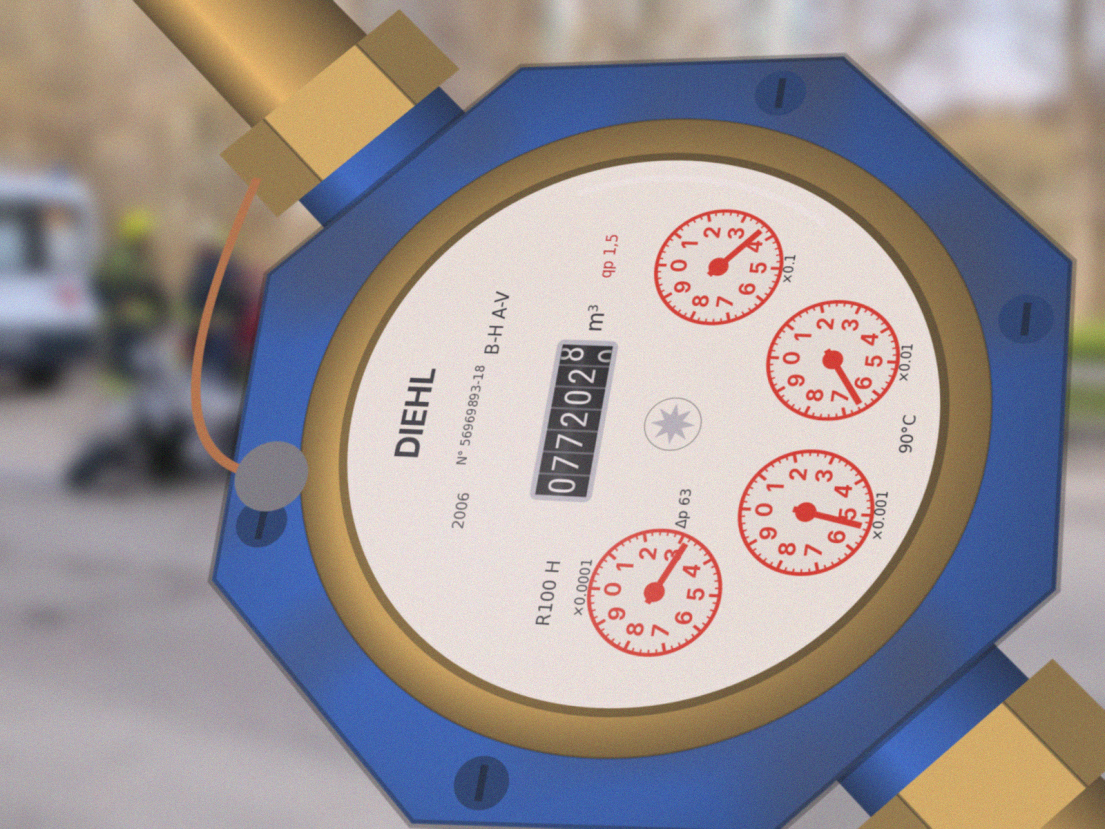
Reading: m³ 772028.3653
